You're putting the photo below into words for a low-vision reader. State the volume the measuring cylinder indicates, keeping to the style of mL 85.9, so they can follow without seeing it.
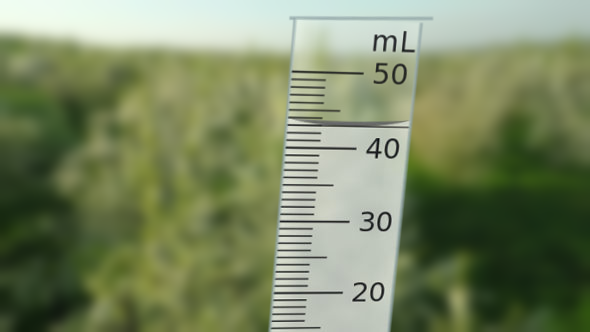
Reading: mL 43
